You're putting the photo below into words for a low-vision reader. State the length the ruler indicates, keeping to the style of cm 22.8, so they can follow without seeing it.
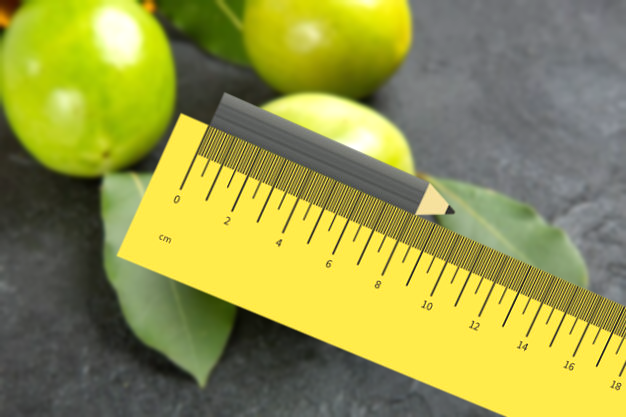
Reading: cm 9.5
